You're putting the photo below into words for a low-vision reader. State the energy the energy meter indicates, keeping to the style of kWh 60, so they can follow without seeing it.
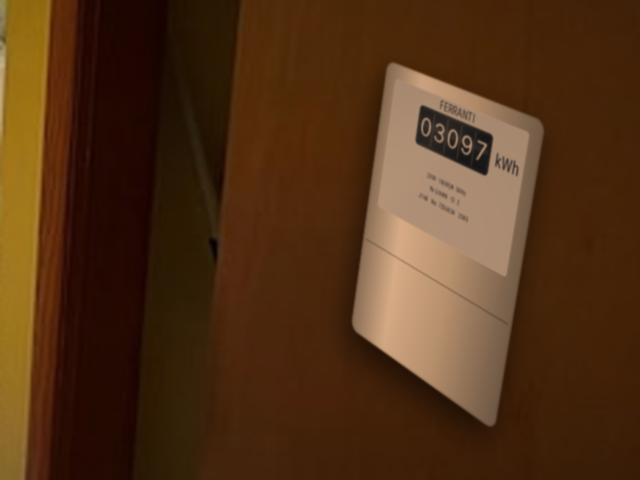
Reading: kWh 3097
